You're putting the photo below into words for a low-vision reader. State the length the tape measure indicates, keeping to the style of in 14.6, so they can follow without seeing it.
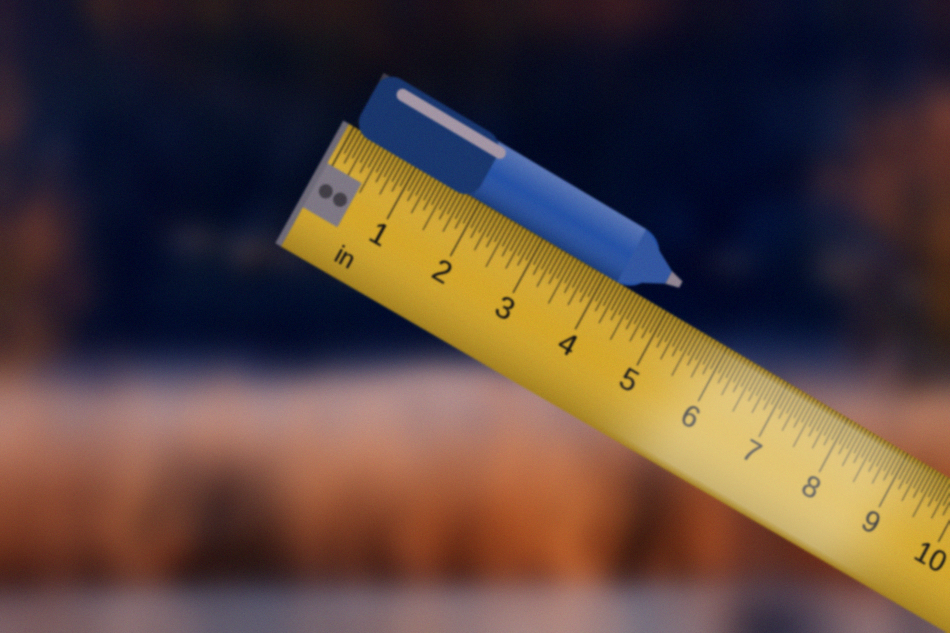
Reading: in 5
